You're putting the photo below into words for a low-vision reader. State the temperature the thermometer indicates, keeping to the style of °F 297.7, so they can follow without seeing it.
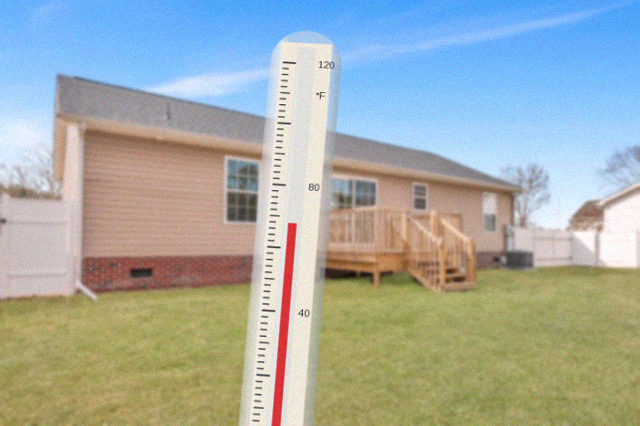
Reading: °F 68
